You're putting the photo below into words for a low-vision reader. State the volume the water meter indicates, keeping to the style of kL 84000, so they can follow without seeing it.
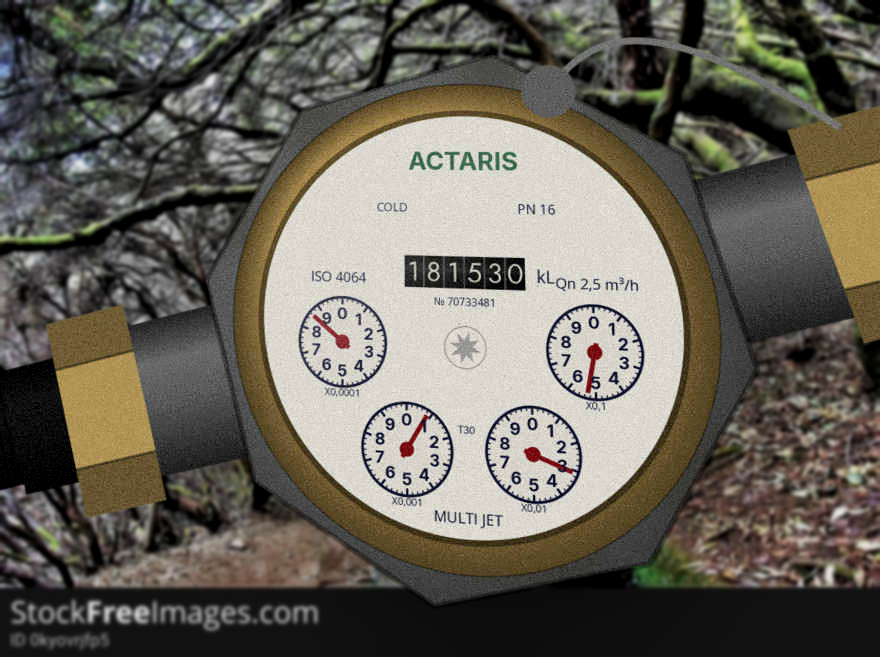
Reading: kL 181530.5308
